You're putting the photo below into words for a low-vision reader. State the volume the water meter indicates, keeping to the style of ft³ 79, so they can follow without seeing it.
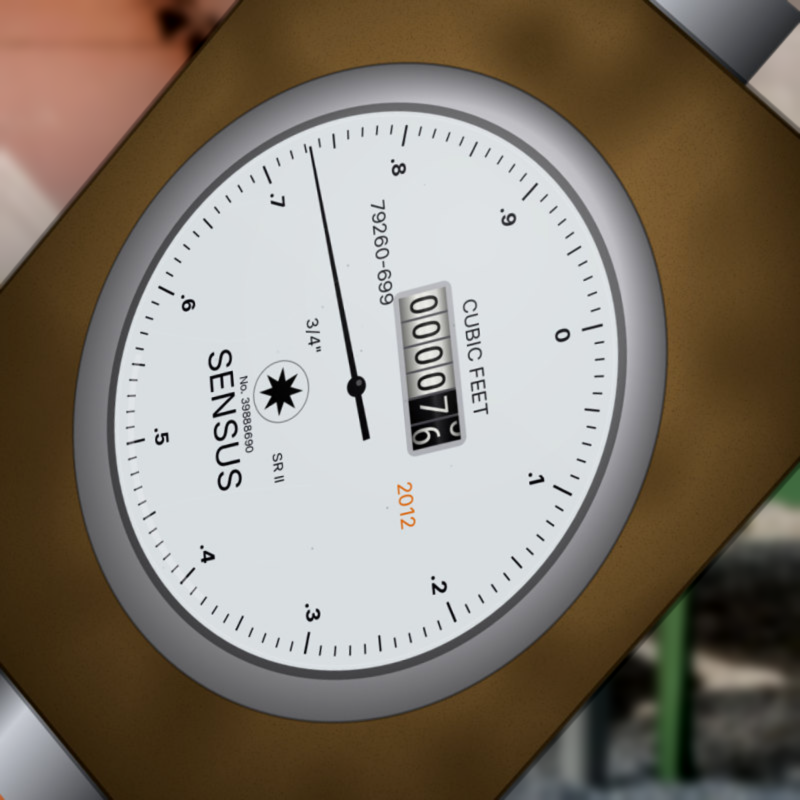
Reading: ft³ 75.73
